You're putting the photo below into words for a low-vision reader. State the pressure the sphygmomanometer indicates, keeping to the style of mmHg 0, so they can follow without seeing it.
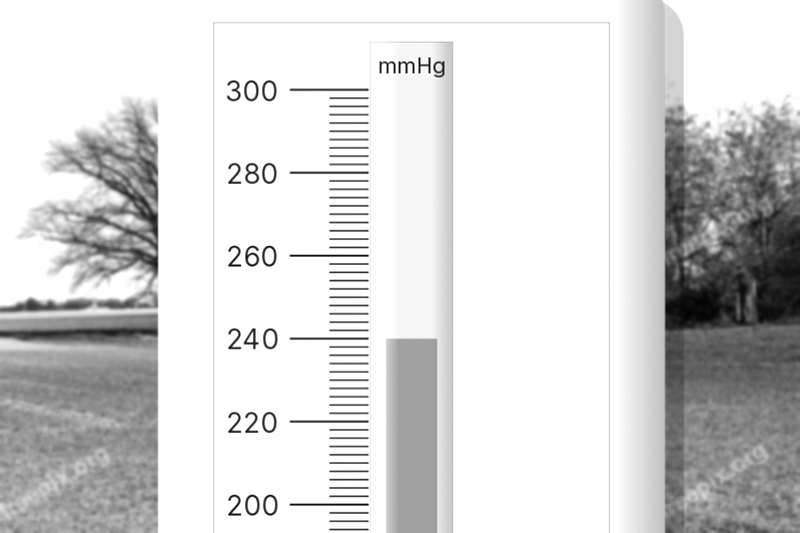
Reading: mmHg 240
